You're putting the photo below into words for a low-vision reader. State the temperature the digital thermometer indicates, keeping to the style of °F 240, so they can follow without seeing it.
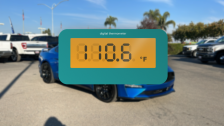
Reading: °F 110.6
